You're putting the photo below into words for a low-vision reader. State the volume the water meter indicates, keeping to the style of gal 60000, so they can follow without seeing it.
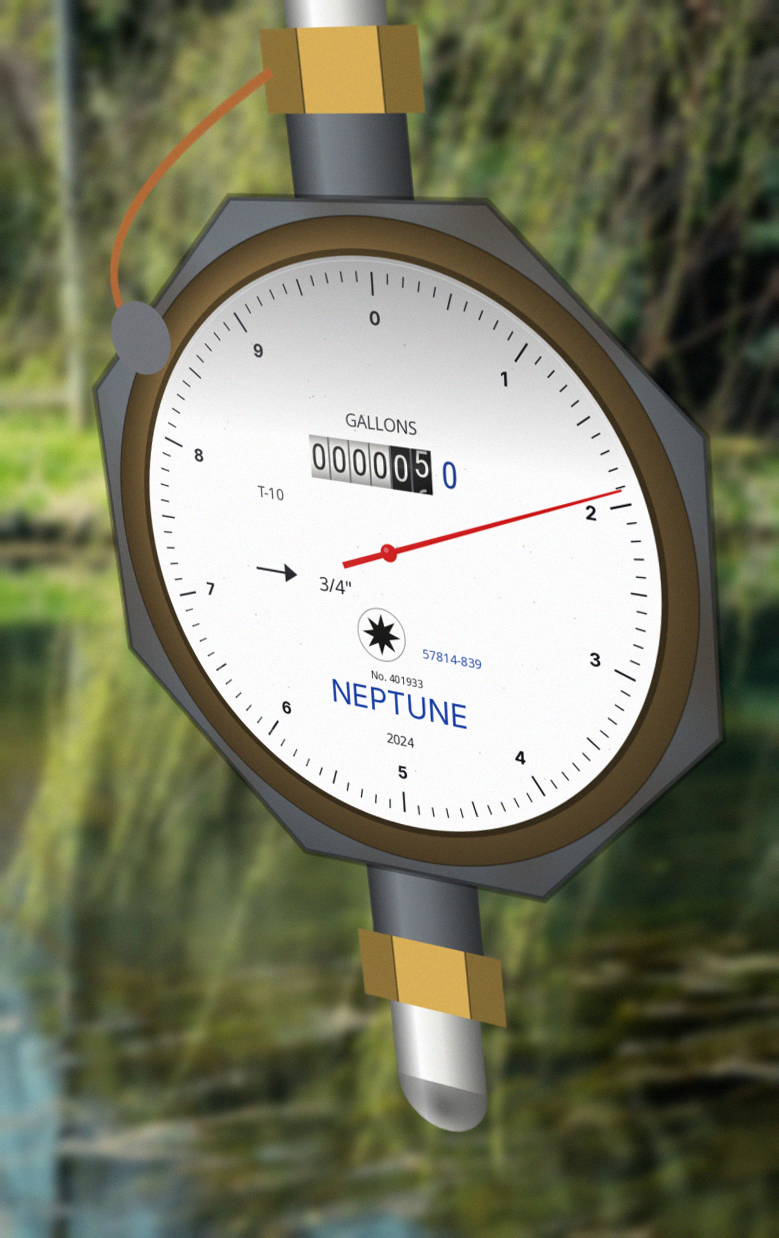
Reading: gal 51.9
